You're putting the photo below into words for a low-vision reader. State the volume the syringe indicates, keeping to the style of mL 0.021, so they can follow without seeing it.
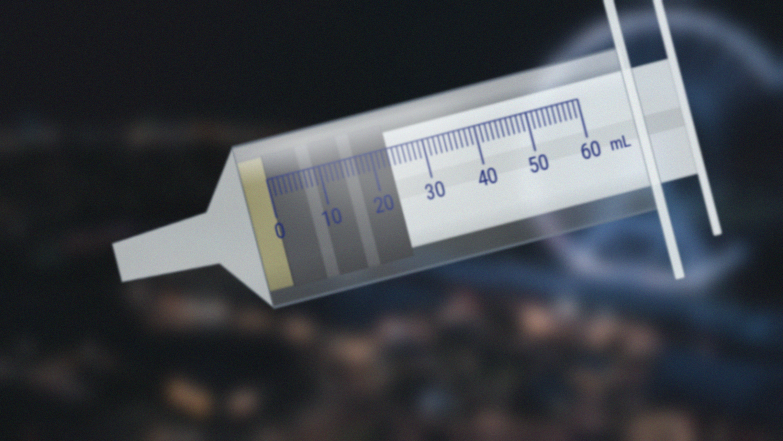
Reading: mL 0
